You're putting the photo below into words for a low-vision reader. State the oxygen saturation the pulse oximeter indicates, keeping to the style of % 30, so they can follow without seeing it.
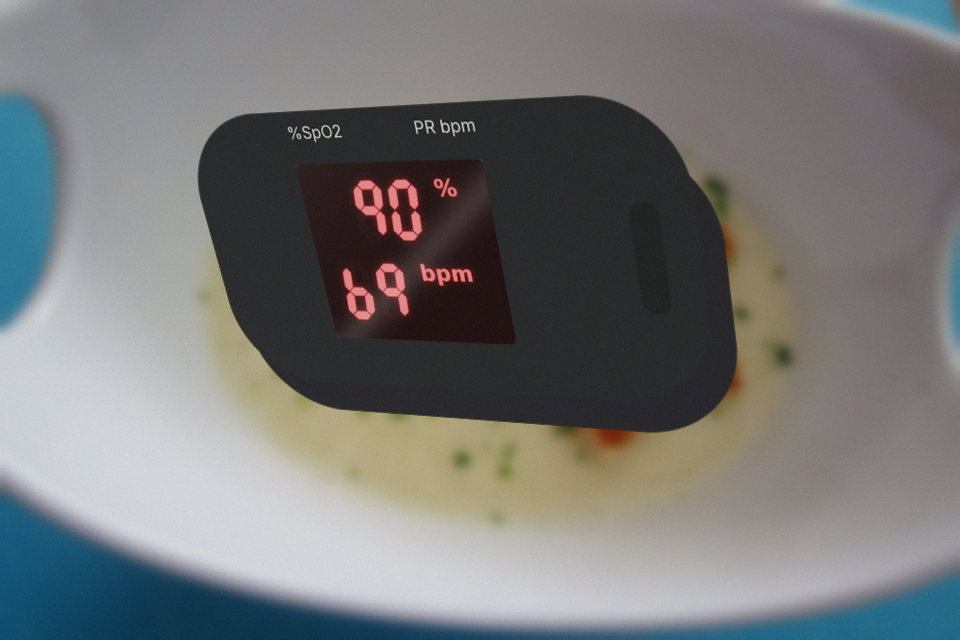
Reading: % 90
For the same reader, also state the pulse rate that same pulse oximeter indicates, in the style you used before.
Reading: bpm 69
